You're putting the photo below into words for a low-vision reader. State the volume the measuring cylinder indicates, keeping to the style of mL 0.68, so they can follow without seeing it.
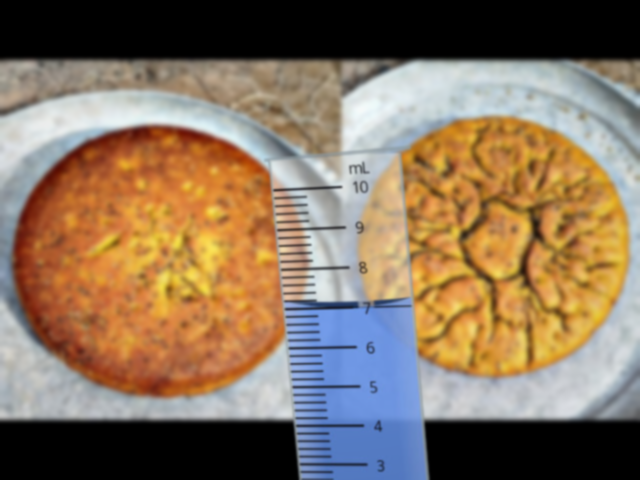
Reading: mL 7
